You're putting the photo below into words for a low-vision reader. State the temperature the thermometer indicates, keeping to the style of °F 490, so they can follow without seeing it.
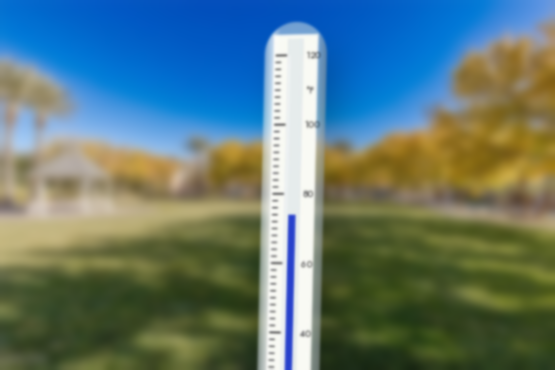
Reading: °F 74
